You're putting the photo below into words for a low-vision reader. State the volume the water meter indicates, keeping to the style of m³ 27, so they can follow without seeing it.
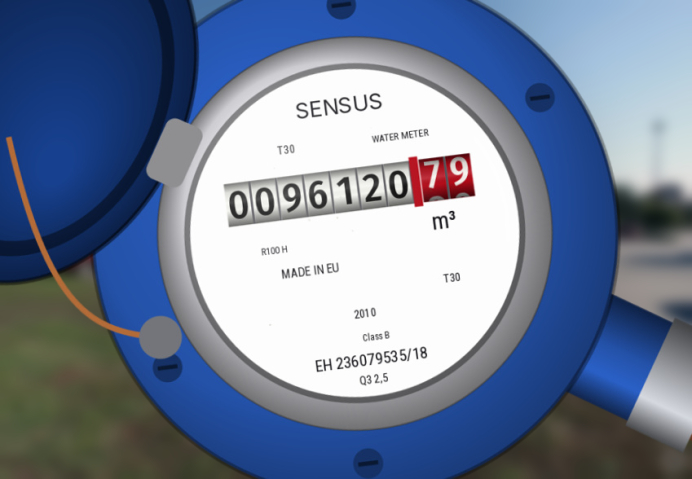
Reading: m³ 96120.79
